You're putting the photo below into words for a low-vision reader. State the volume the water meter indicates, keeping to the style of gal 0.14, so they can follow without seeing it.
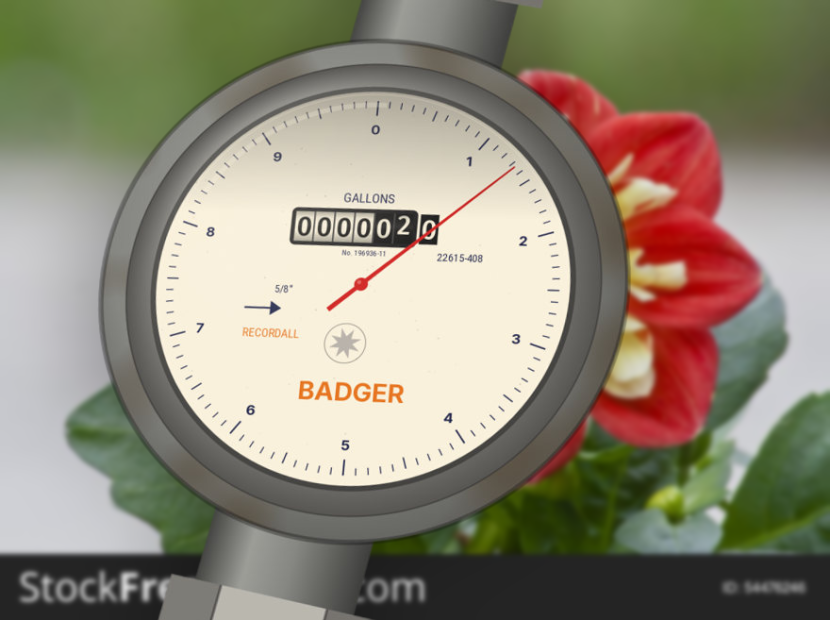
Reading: gal 21.3
